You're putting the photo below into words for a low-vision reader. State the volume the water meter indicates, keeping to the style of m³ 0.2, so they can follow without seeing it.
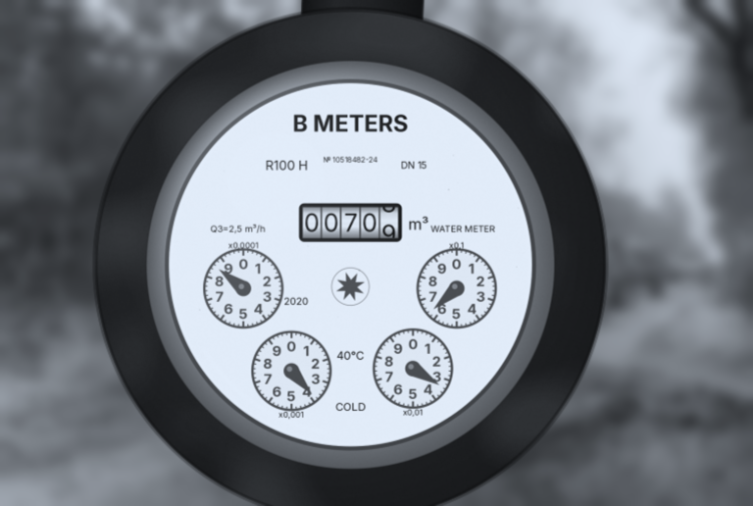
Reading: m³ 708.6338
